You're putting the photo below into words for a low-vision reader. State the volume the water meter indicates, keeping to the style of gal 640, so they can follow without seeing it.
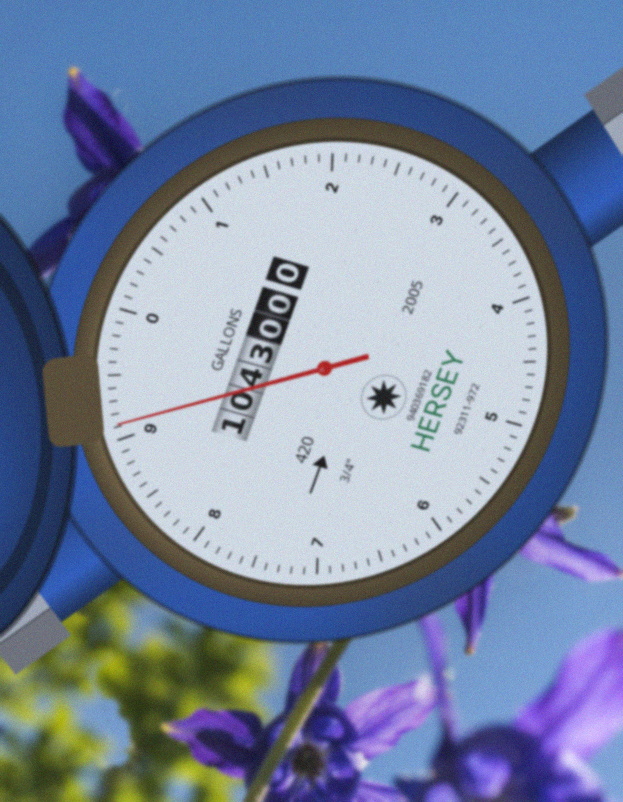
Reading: gal 1042999.1
